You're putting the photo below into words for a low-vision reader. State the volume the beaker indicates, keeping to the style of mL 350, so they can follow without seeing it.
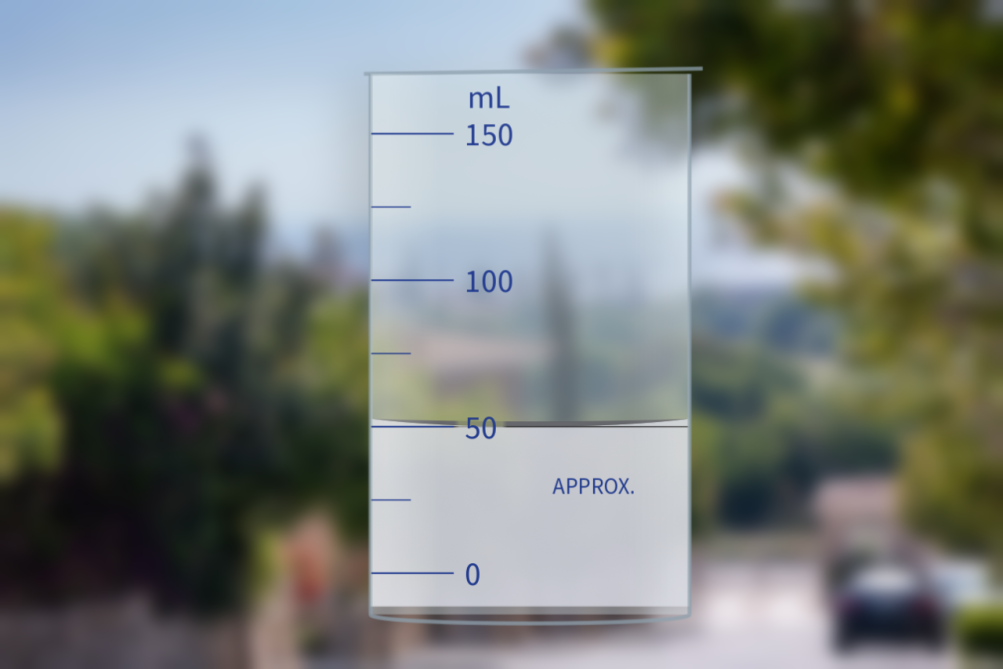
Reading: mL 50
